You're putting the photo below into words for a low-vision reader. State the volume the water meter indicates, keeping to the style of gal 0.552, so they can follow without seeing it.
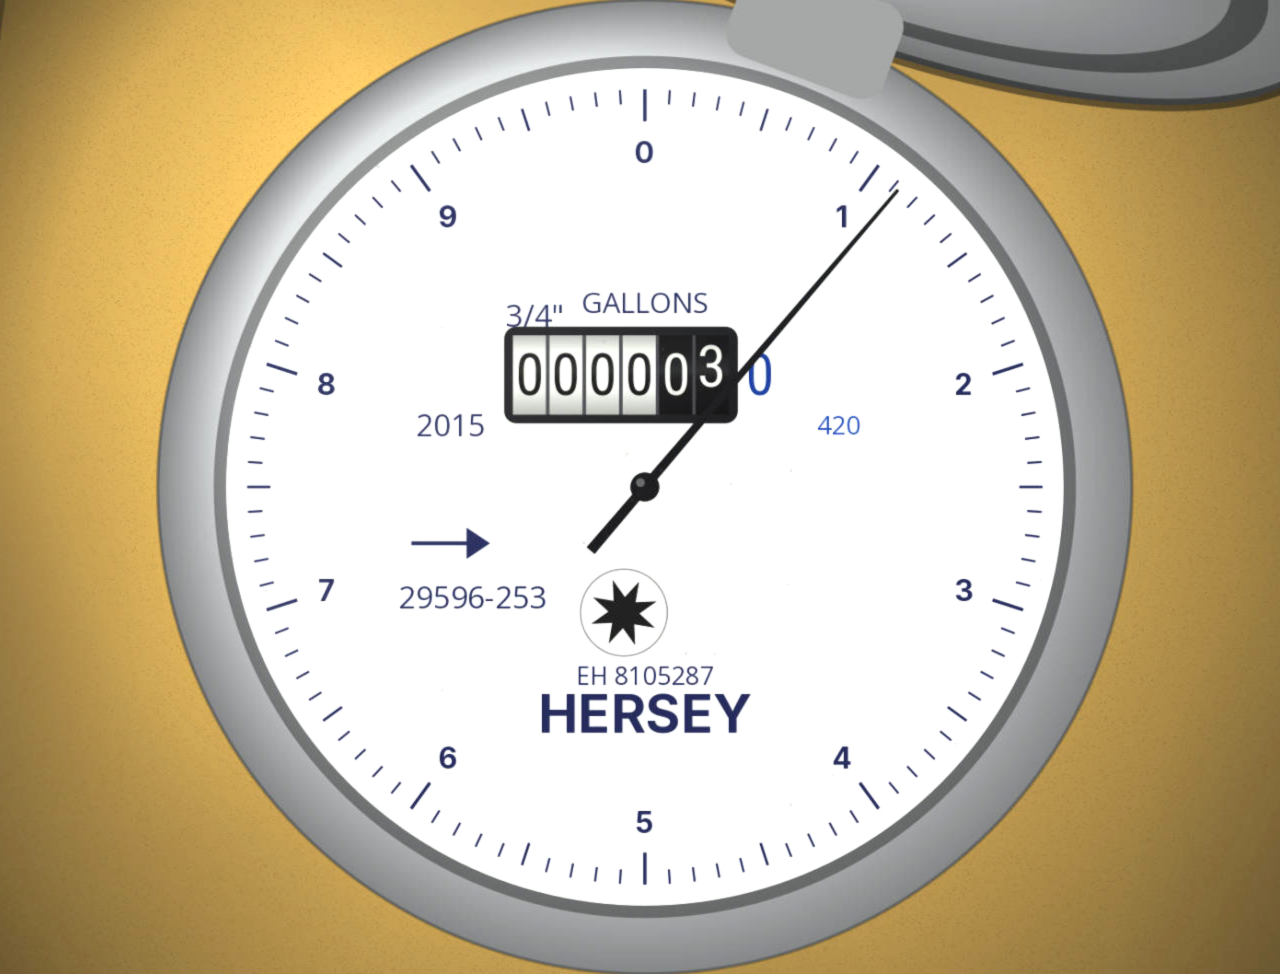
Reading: gal 31.1
